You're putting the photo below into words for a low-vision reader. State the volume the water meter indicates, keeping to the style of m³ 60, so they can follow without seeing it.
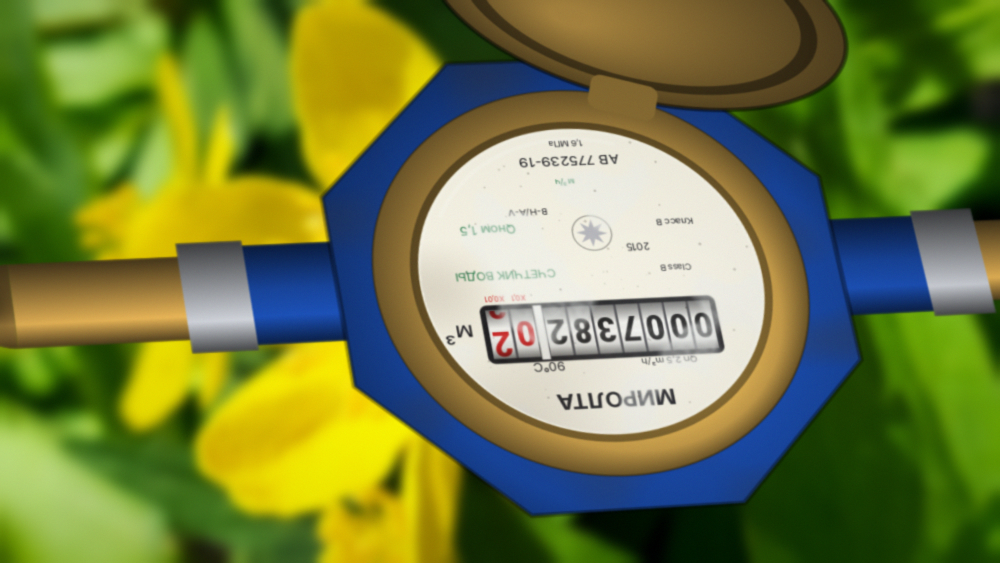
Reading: m³ 7382.02
